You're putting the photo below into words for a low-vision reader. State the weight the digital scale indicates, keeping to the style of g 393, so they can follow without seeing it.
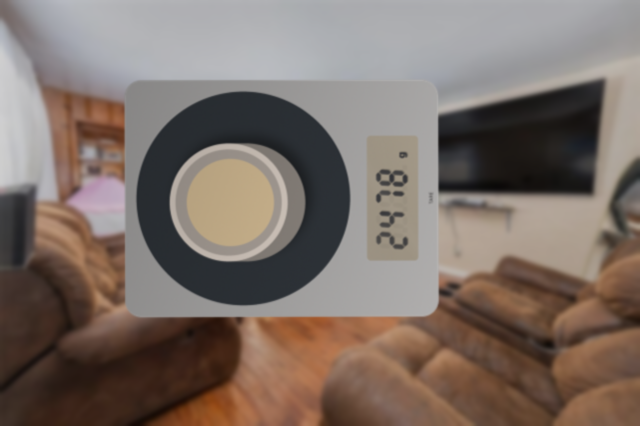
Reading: g 2478
